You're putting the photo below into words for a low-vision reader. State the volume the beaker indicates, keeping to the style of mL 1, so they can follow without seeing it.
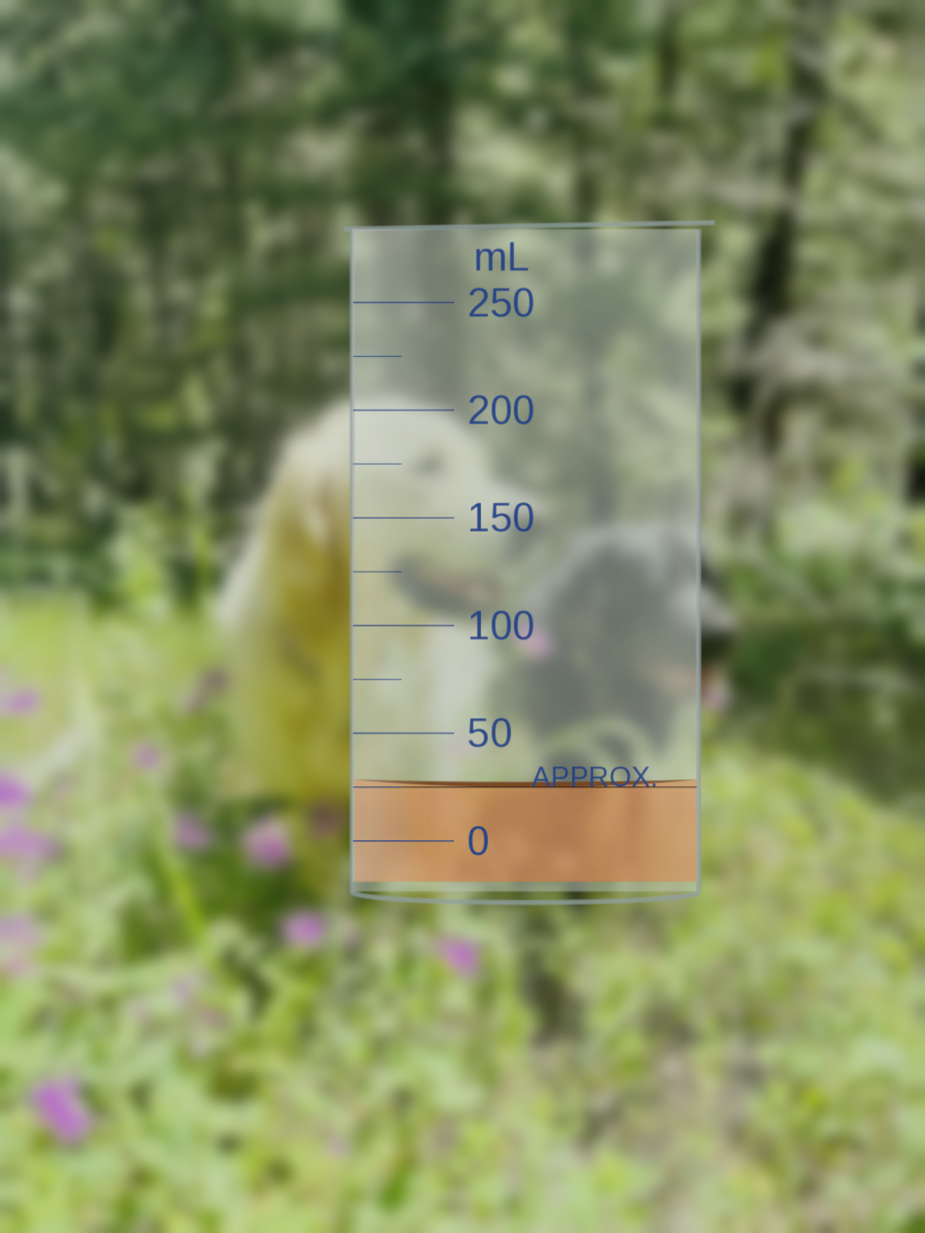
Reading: mL 25
